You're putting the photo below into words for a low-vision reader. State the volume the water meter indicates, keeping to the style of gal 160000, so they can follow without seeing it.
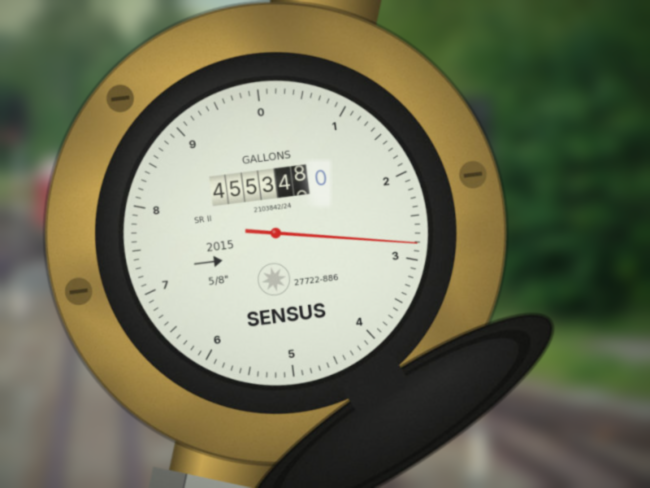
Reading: gal 4553482.8
